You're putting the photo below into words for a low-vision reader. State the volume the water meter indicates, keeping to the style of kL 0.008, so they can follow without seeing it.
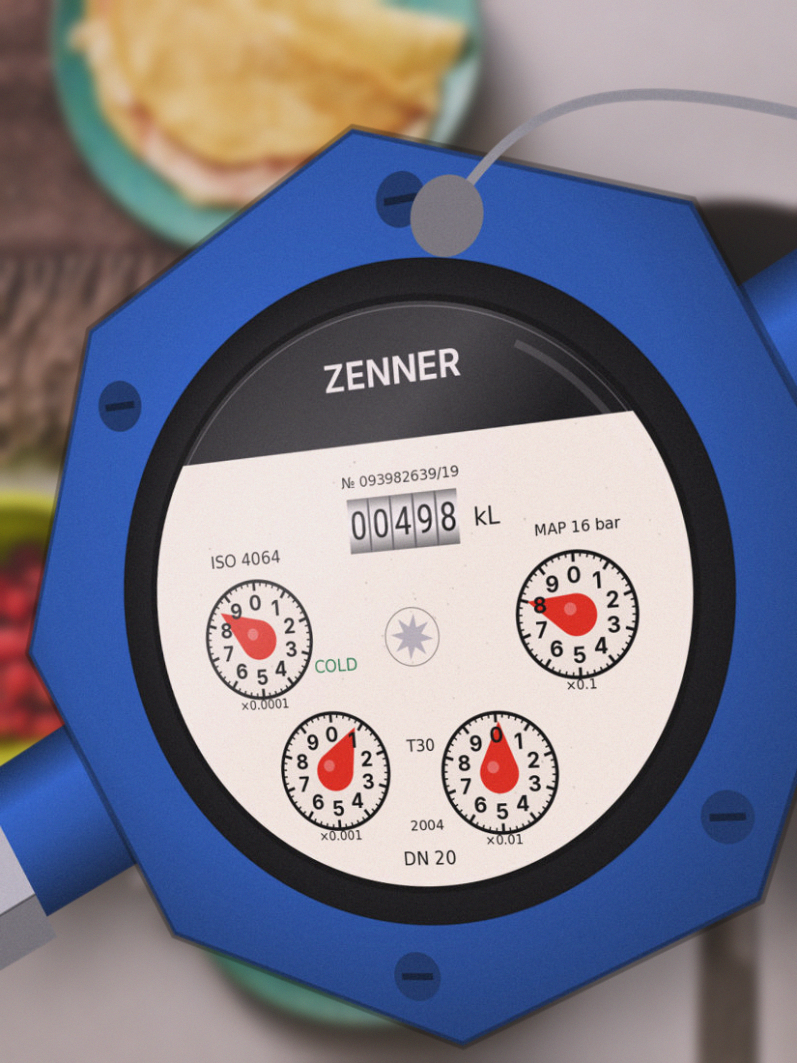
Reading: kL 498.8008
